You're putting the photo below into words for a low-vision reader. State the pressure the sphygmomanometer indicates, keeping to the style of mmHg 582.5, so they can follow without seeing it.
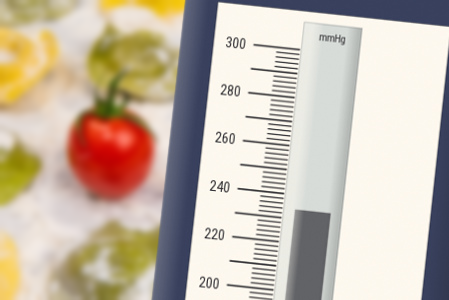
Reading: mmHg 234
